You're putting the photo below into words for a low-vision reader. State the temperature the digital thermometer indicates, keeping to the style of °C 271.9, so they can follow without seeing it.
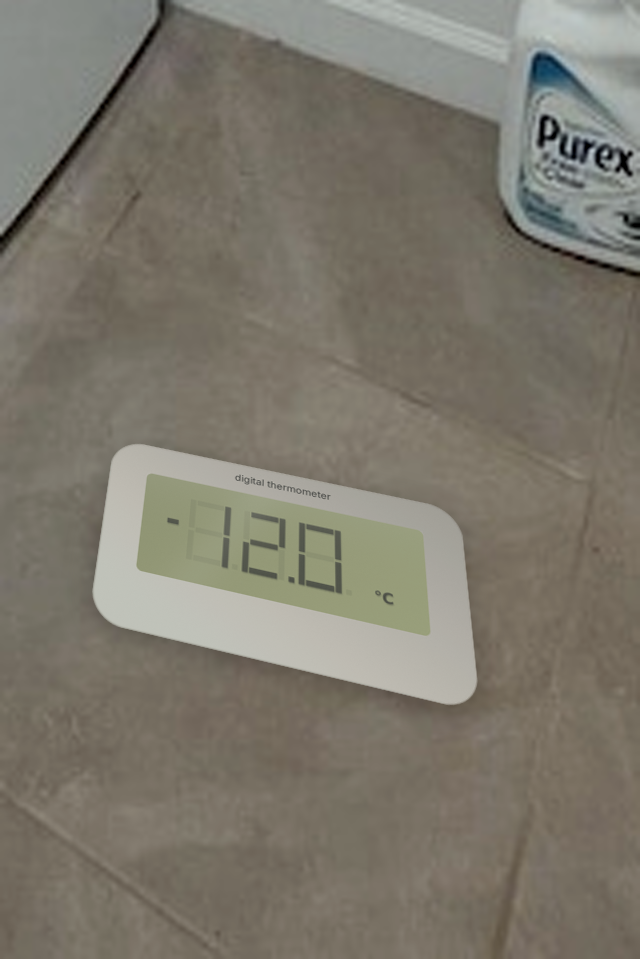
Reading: °C -12.0
